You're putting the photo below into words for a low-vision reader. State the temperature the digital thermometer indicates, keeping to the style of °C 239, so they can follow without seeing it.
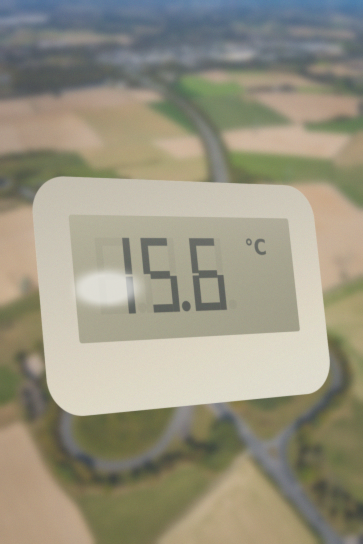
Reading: °C 15.6
